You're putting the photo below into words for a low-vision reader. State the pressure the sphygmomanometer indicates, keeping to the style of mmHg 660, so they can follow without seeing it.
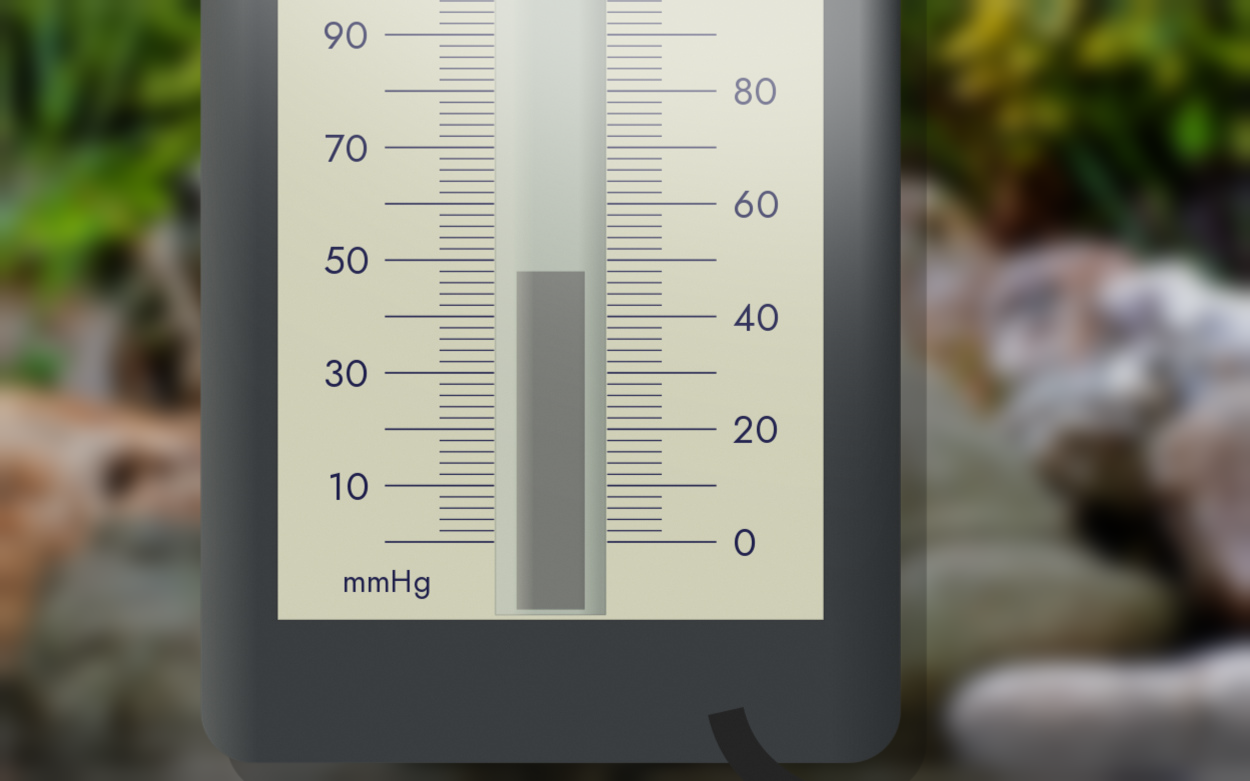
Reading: mmHg 48
